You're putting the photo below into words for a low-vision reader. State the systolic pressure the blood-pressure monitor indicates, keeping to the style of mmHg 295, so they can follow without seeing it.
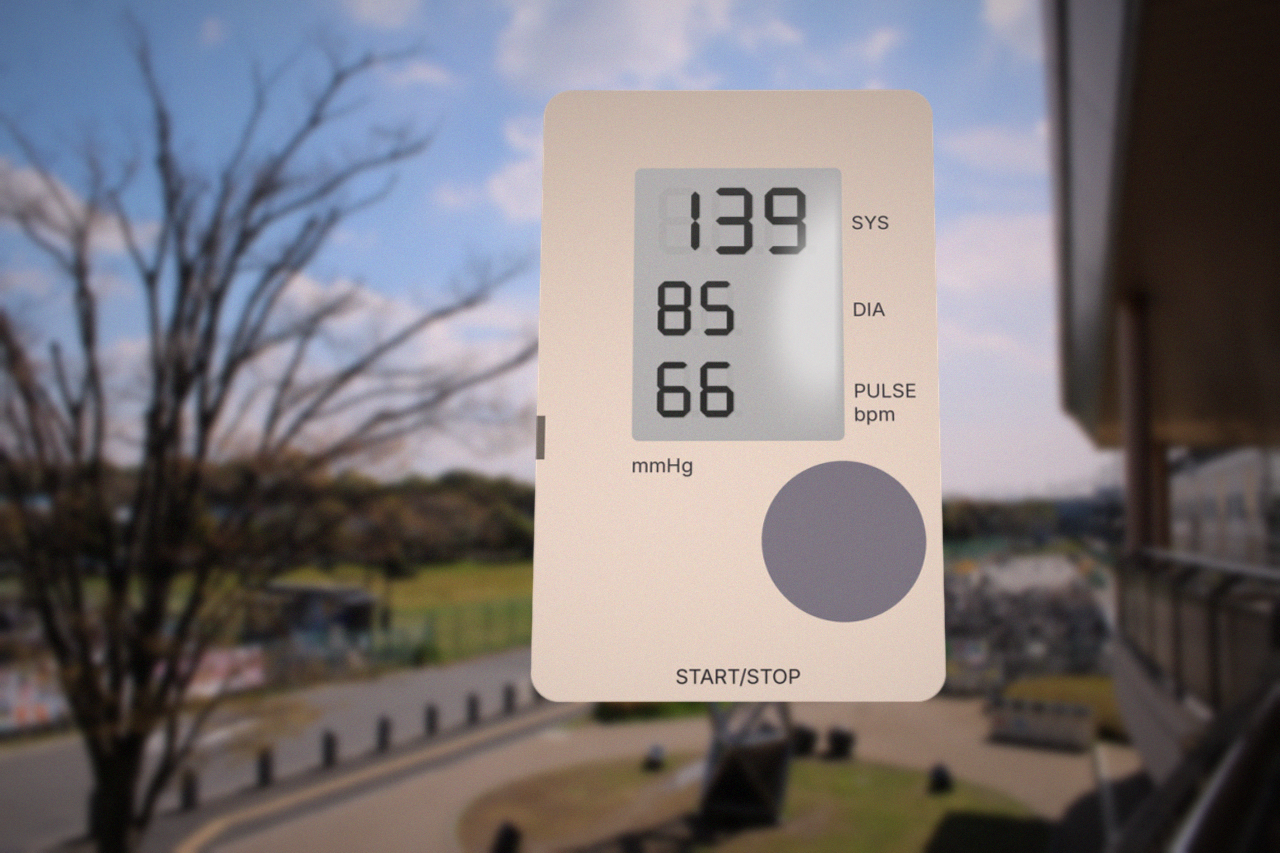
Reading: mmHg 139
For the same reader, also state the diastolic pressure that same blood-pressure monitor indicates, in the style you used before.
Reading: mmHg 85
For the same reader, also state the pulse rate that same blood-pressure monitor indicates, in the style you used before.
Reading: bpm 66
